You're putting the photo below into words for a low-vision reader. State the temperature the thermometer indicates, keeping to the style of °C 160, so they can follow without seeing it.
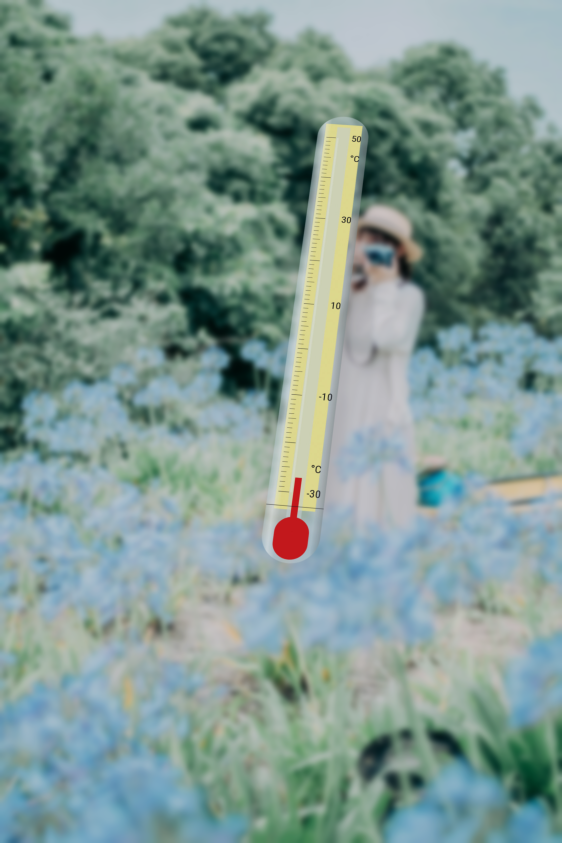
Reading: °C -27
